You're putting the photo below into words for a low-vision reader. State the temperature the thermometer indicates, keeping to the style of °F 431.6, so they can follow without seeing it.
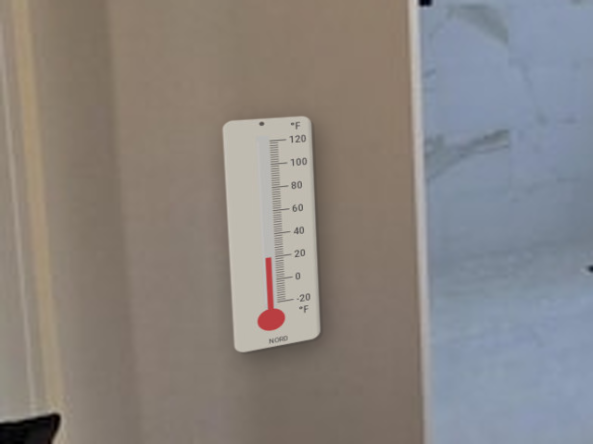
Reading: °F 20
